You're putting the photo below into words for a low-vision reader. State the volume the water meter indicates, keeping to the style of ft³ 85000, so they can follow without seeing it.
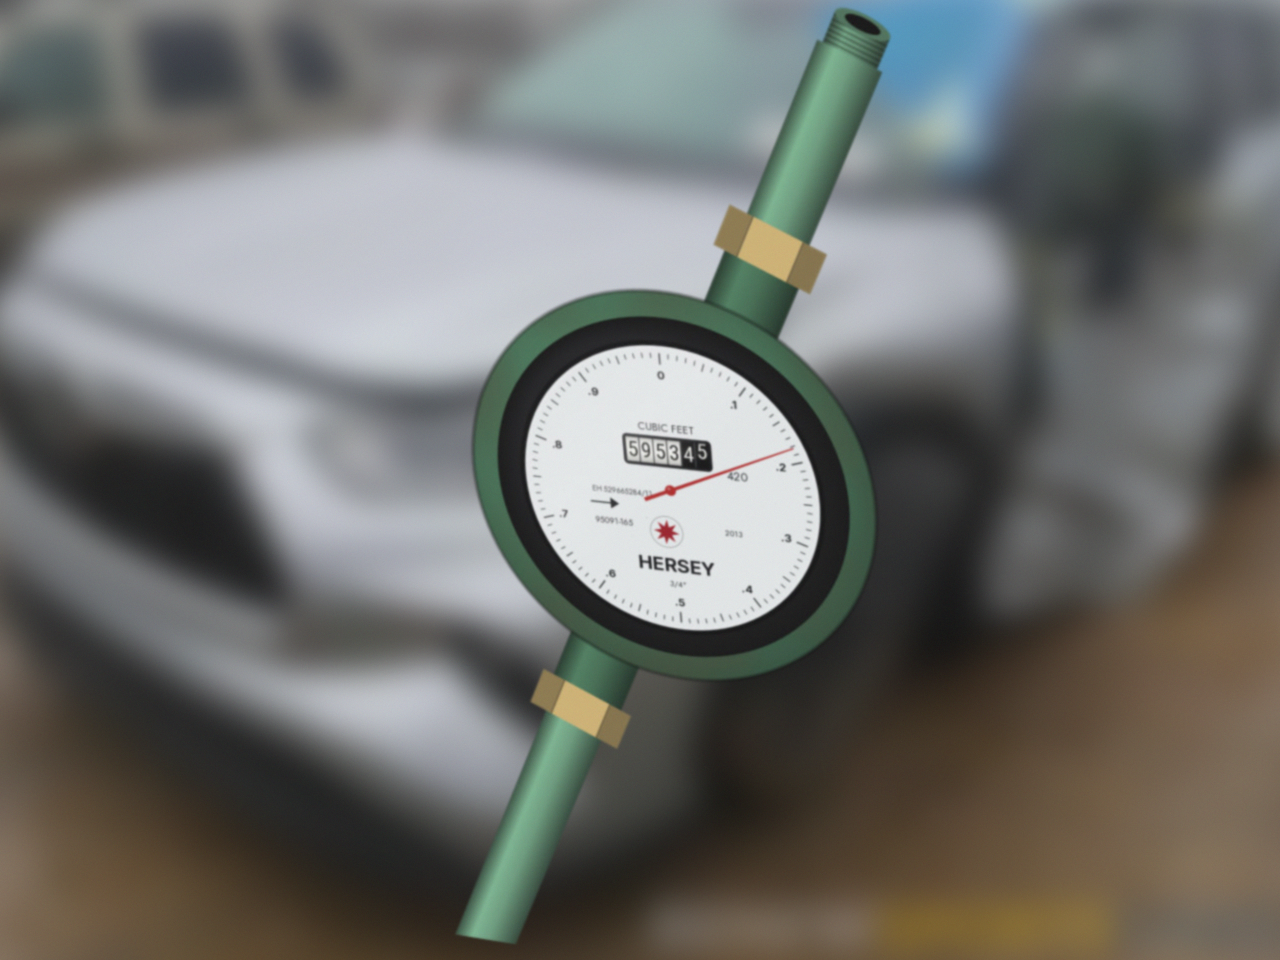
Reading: ft³ 595345.18
